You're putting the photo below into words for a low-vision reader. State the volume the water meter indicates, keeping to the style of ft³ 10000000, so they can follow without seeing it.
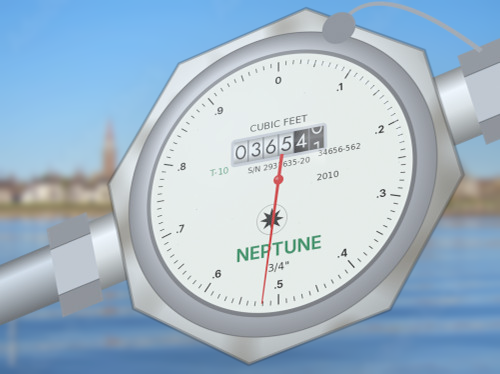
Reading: ft³ 36540.52
